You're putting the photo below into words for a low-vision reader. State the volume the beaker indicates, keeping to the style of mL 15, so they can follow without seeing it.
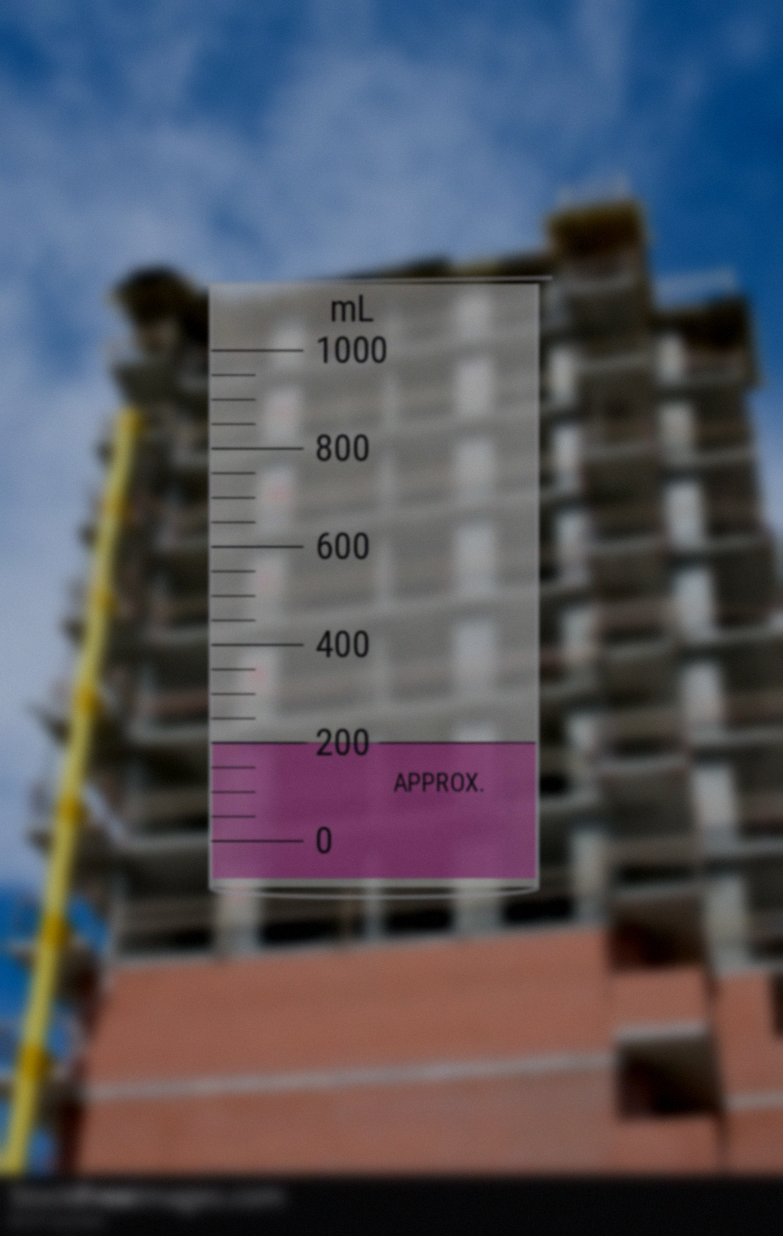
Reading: mL 200
